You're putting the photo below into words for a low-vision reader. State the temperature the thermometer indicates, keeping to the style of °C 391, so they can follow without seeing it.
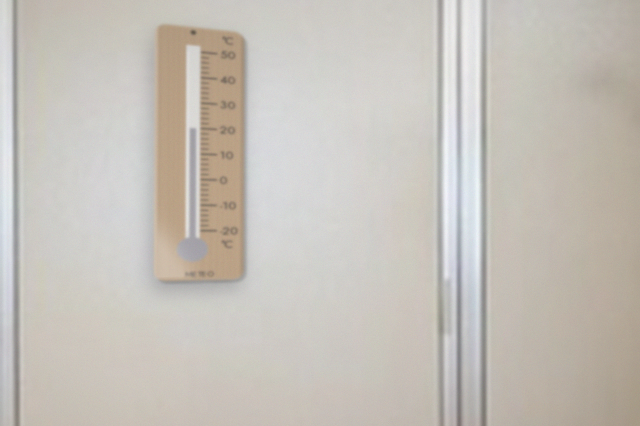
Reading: °C 20
